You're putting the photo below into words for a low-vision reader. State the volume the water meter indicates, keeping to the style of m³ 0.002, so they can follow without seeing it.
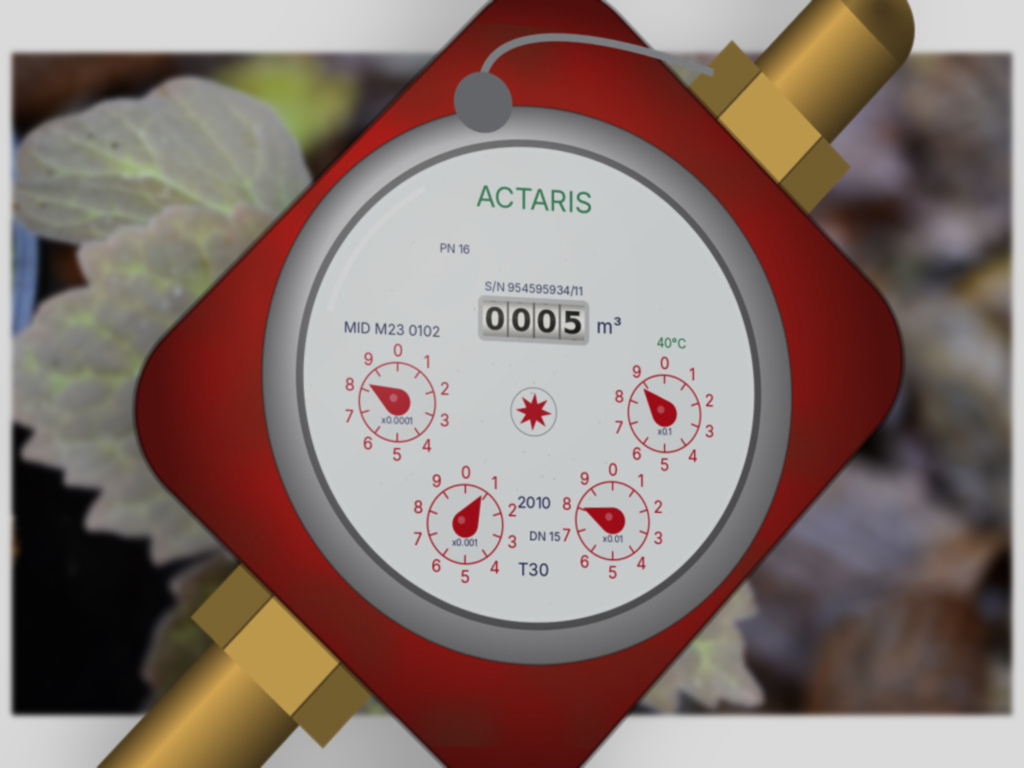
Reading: m³ 5.8808
